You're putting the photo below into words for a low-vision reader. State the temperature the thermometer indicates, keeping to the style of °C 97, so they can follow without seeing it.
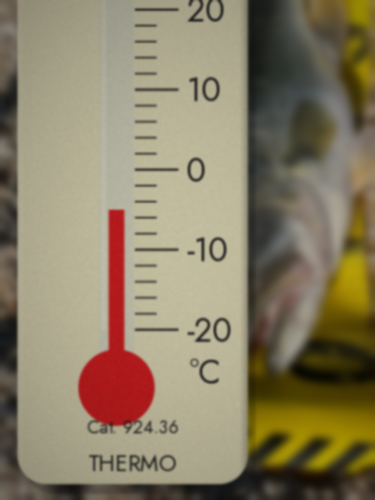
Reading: °C -5
